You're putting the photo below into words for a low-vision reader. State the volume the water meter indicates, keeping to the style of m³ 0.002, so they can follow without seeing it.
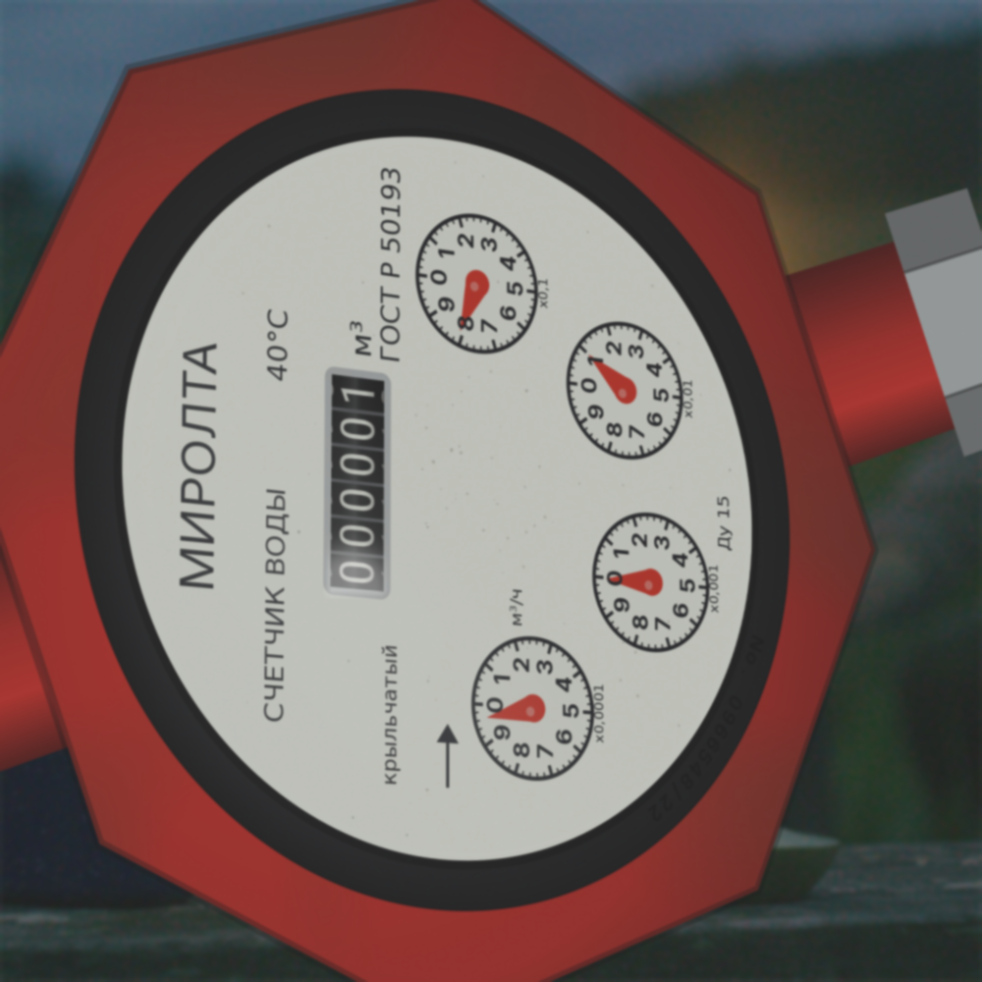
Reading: m³ 1.8099
